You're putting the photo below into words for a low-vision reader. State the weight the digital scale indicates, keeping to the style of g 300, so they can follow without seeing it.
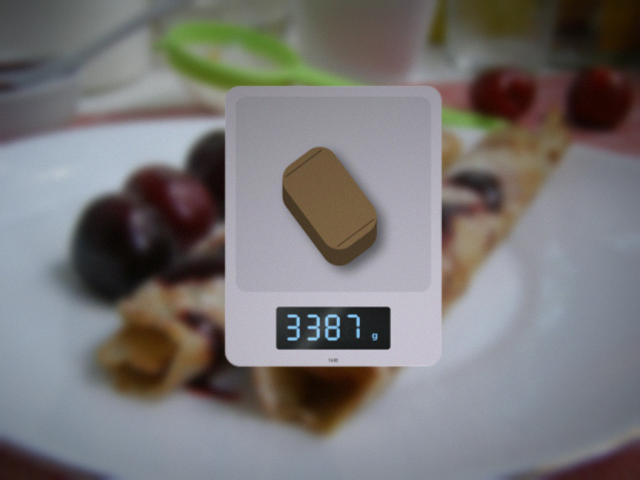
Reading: g 3387
